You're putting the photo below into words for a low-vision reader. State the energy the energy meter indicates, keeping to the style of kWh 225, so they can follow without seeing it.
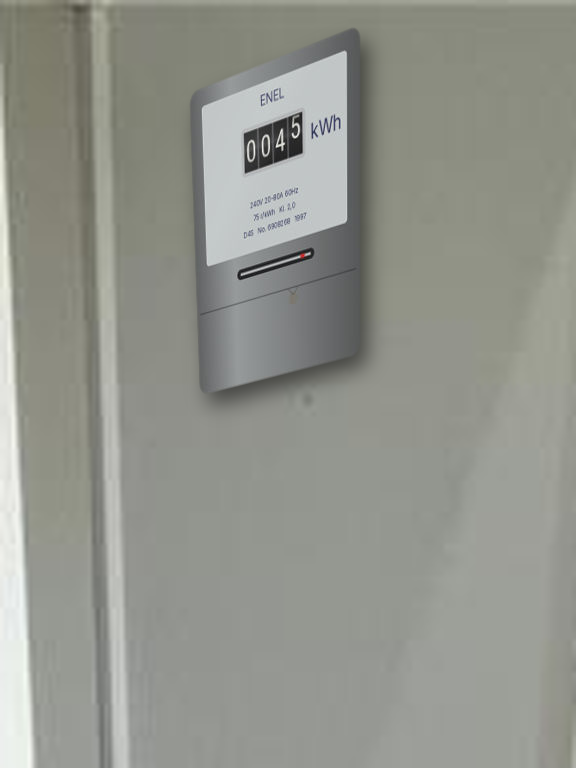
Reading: kWh 45
